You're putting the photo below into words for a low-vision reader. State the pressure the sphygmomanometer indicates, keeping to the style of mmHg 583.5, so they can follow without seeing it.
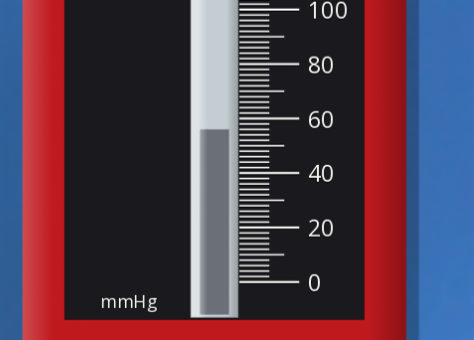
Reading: mmHg 56
